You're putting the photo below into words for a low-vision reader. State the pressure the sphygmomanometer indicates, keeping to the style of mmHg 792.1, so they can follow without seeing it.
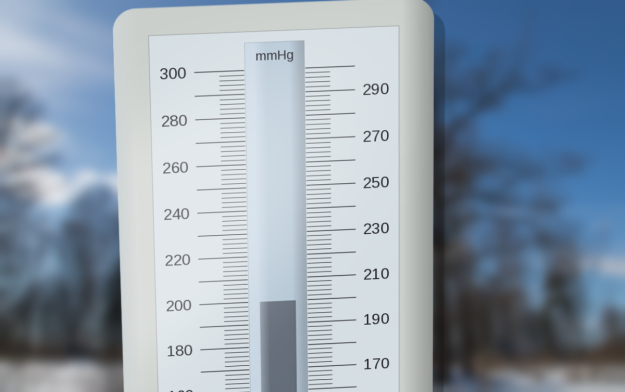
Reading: mmHg 200
